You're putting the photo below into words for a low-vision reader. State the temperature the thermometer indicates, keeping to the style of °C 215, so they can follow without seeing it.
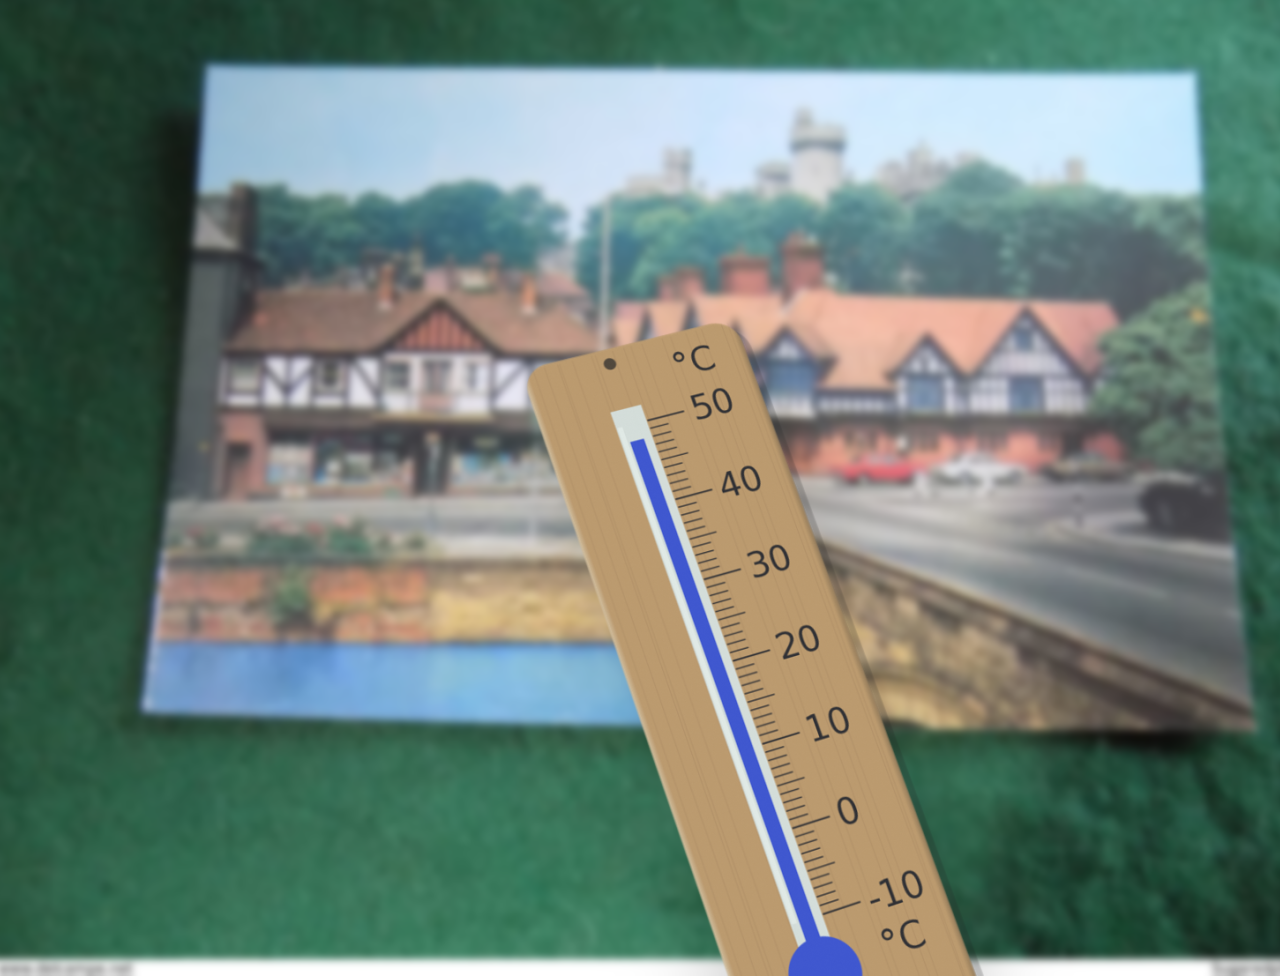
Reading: °C 48
